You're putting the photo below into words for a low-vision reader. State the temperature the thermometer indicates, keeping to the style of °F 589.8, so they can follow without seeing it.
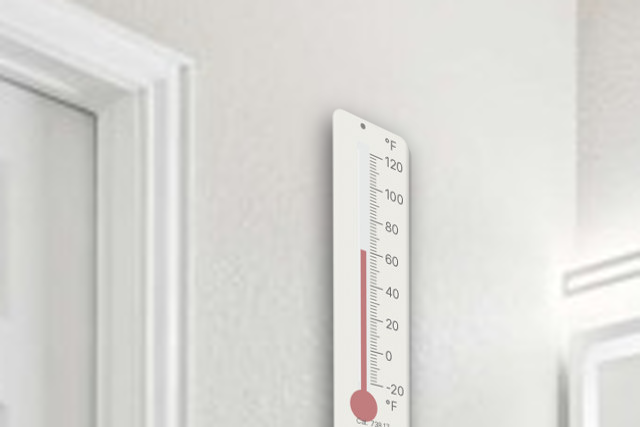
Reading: °F 60
